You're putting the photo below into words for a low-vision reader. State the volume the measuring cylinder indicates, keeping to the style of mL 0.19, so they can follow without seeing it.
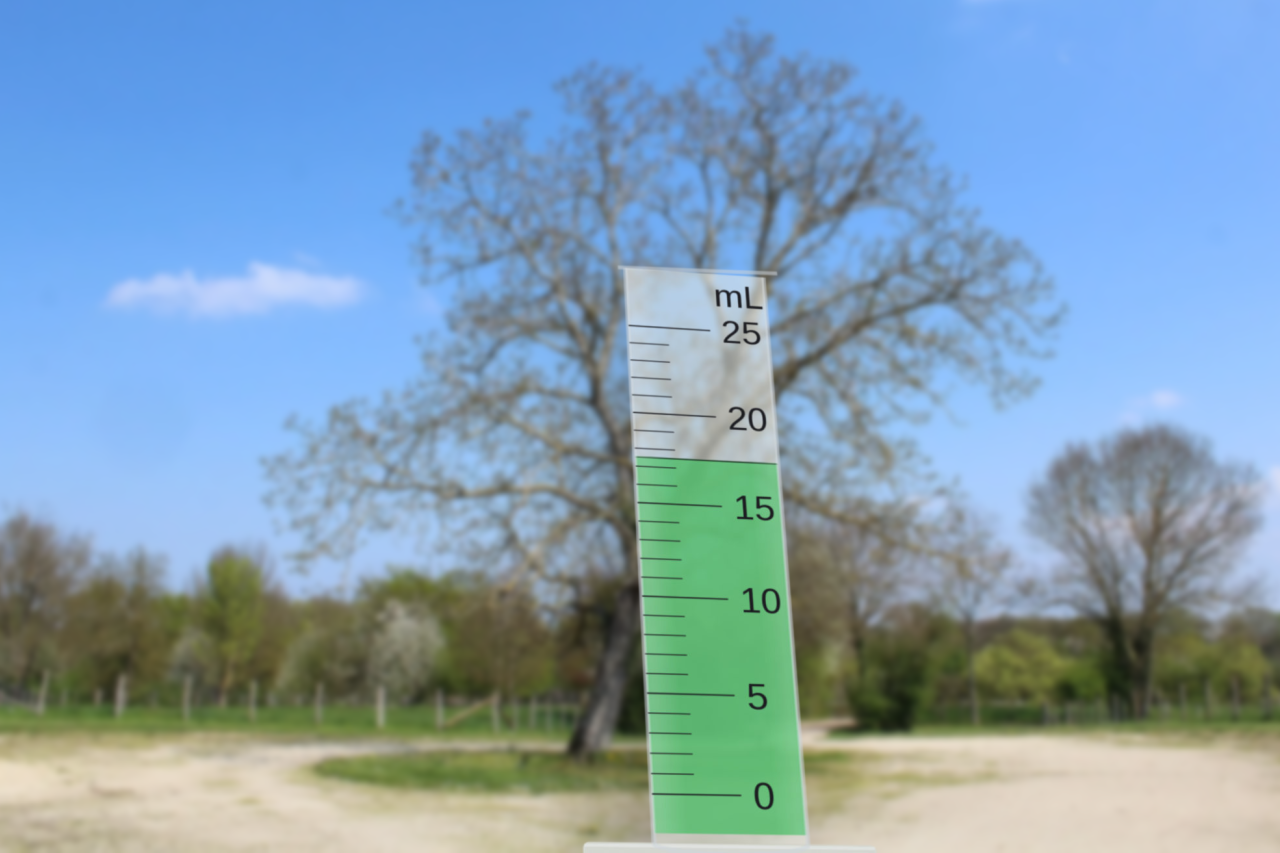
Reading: mL 17.5
